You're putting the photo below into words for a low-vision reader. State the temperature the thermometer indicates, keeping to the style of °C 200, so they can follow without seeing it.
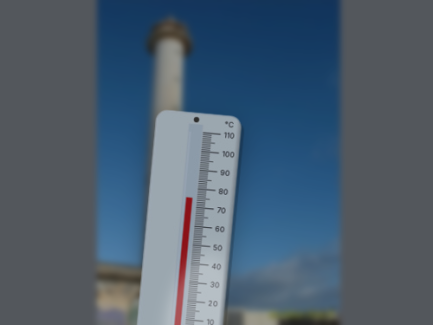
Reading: °C 75
